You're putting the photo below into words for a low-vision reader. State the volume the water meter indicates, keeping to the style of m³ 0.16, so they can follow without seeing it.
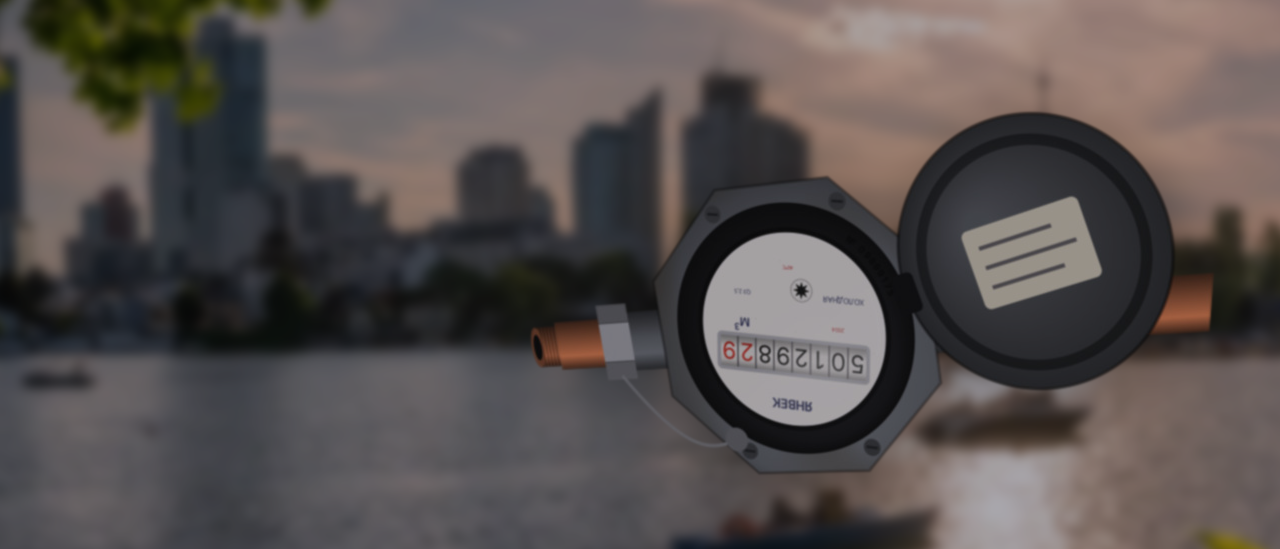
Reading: m³ 501298.29
